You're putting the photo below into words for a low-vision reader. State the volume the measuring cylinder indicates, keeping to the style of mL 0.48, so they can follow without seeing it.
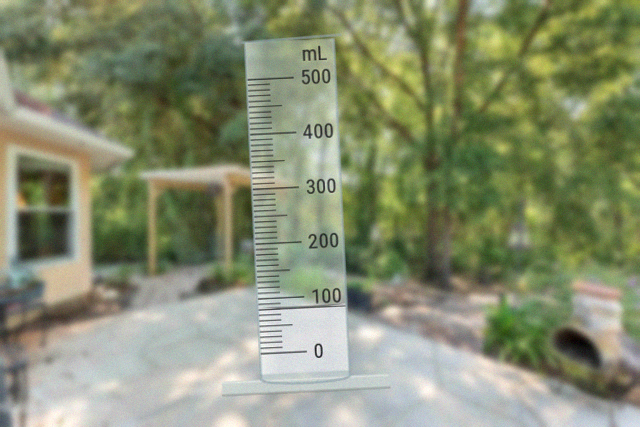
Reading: mL 80
